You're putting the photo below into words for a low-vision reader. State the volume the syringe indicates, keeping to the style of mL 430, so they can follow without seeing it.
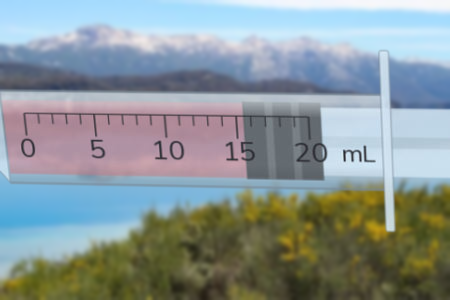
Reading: mL 15.5
